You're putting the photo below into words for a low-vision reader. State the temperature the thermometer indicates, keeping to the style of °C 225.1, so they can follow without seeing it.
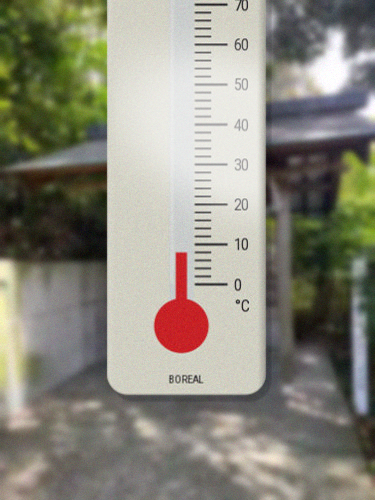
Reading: °C 8
